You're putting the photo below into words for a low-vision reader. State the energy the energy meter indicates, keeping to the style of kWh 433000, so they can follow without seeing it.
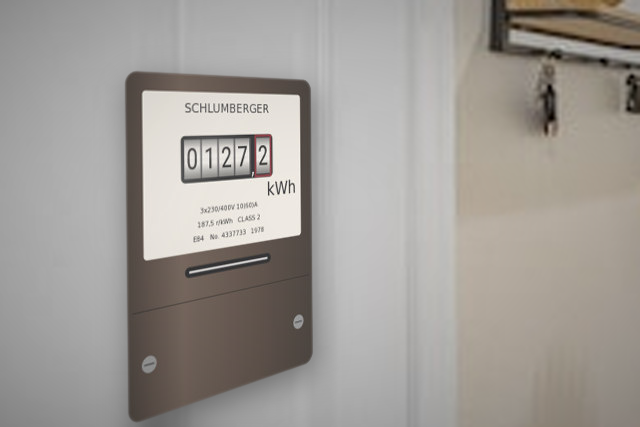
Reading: kWh 127.2
